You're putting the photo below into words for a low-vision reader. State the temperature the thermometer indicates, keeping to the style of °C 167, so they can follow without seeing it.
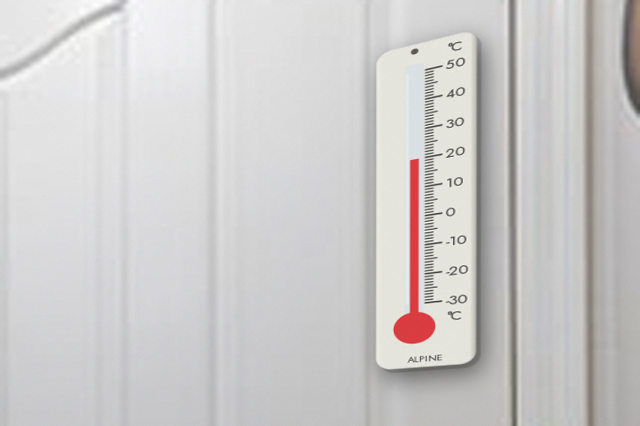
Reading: °C 20
